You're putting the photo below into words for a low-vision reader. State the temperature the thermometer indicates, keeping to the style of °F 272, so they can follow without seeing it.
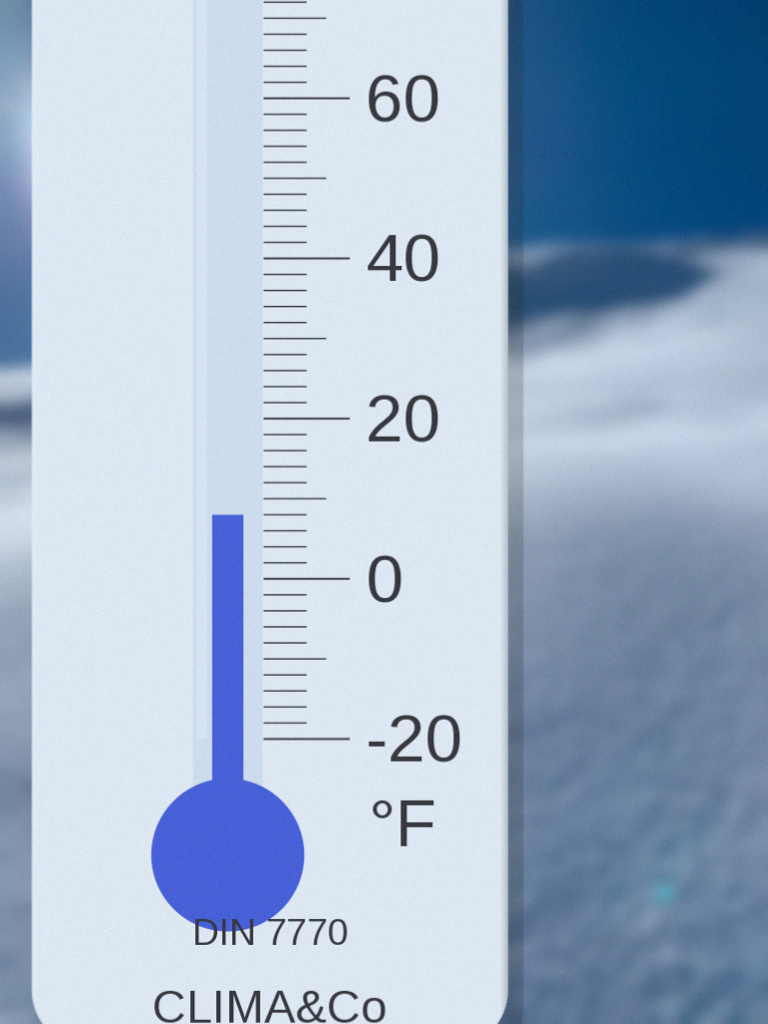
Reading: °F 8
